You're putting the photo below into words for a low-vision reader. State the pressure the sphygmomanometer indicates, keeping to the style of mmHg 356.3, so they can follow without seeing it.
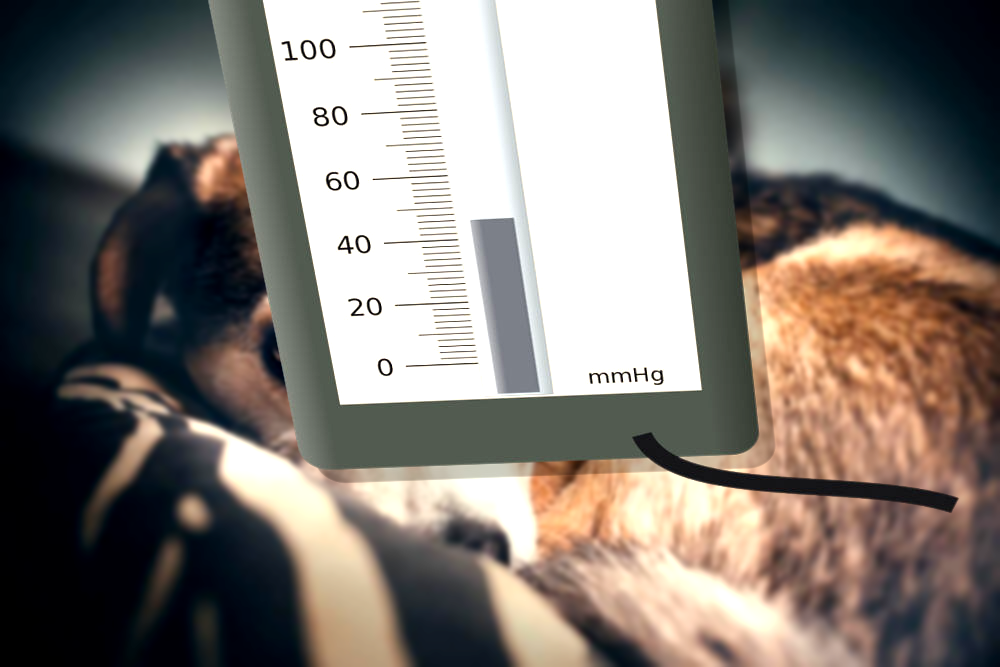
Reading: mmHg 46
